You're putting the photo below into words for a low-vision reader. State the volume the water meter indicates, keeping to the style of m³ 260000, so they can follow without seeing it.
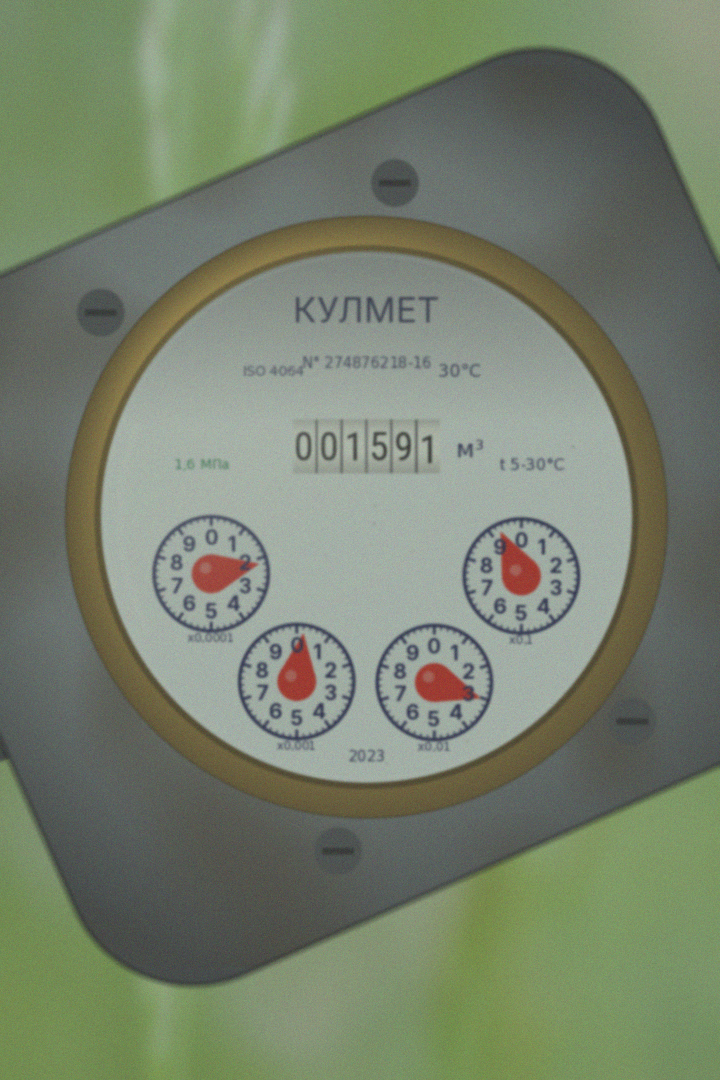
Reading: m³ 1590.9302
